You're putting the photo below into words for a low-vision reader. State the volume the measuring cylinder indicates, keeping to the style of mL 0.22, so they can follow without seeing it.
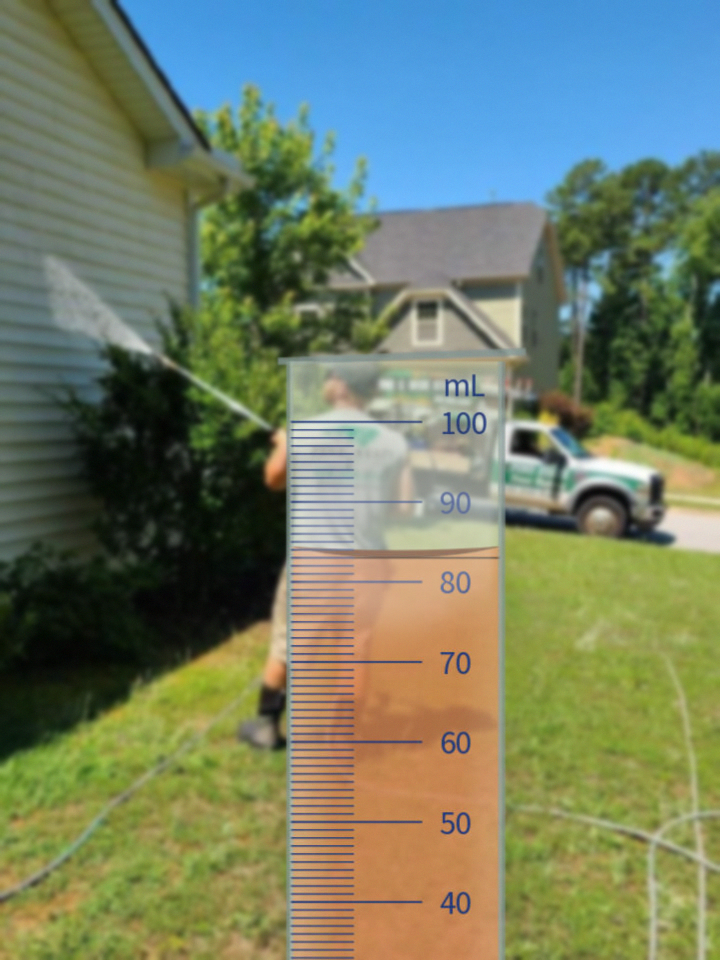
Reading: mL 83
